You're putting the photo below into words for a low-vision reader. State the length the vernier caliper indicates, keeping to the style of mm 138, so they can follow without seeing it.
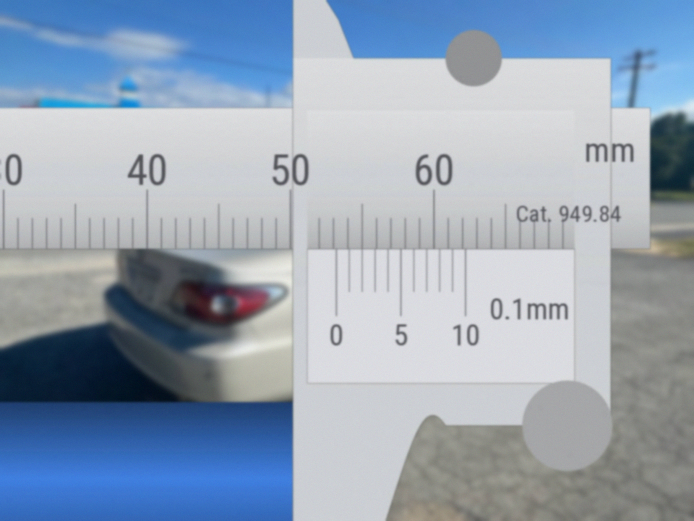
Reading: mm 53.2
